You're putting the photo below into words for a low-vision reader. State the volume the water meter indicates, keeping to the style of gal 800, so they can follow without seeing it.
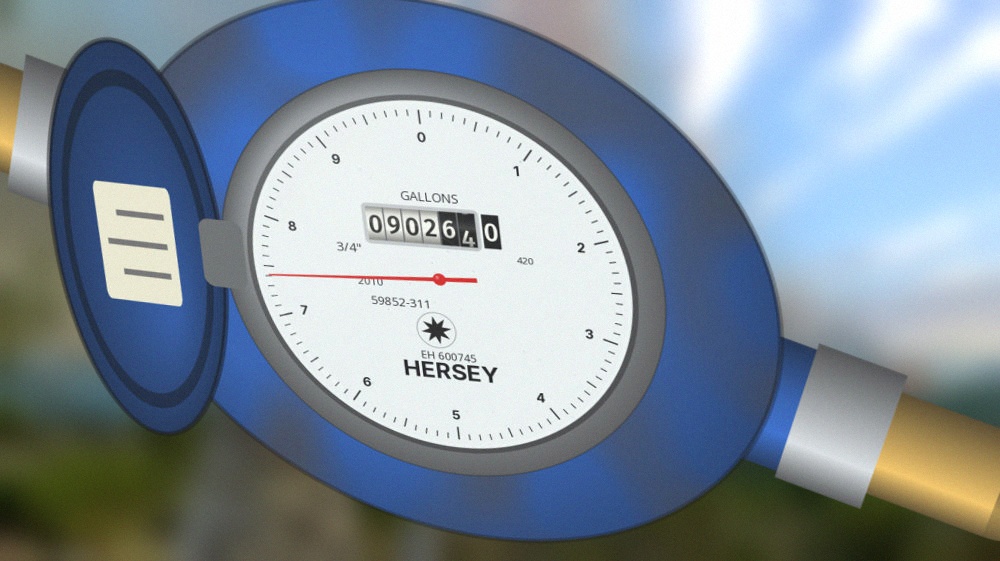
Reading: gal 902637.4
